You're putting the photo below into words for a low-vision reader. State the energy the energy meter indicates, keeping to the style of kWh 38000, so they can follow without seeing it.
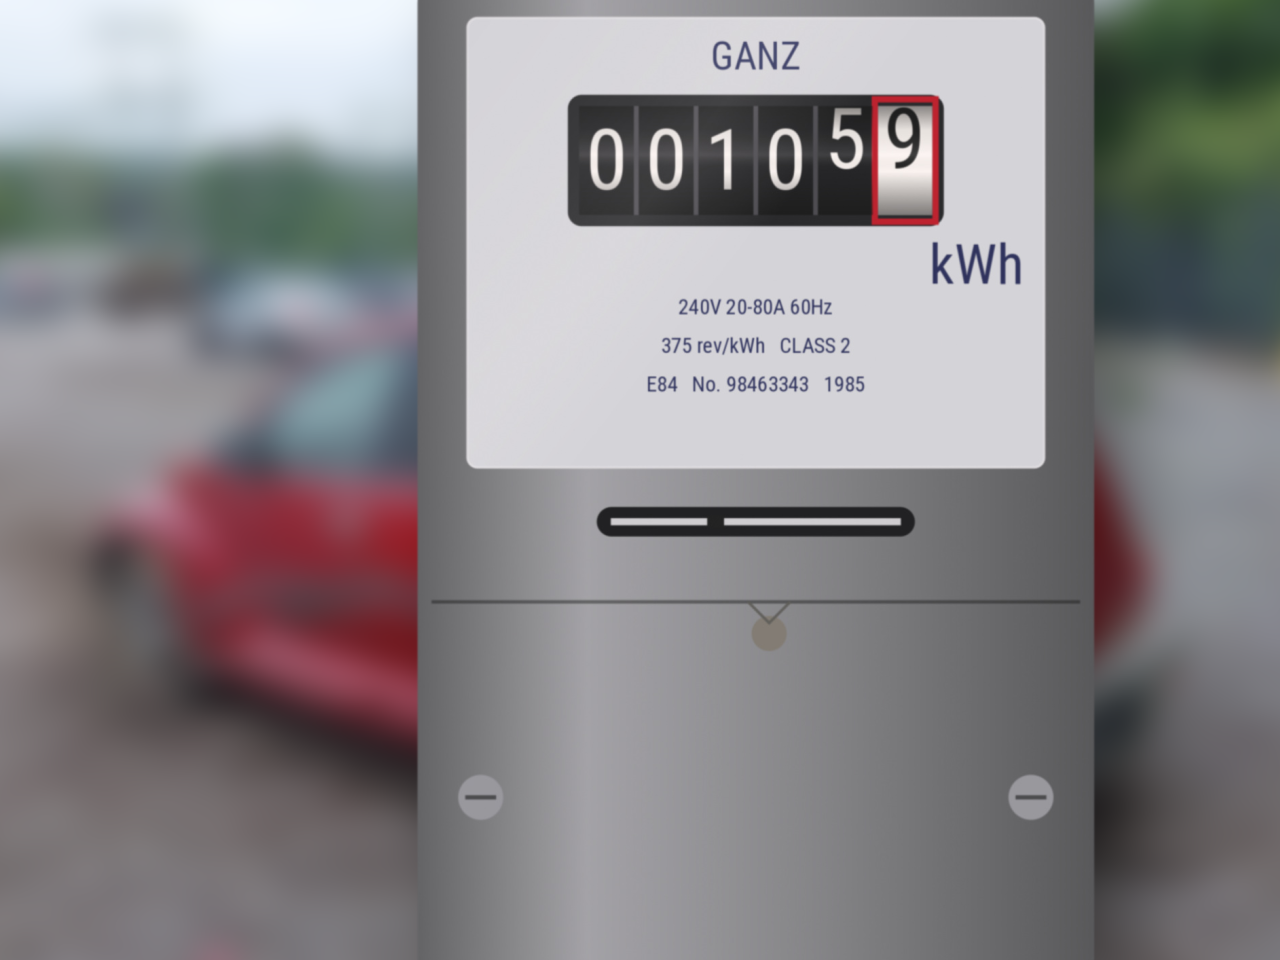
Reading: kWh 105.9
